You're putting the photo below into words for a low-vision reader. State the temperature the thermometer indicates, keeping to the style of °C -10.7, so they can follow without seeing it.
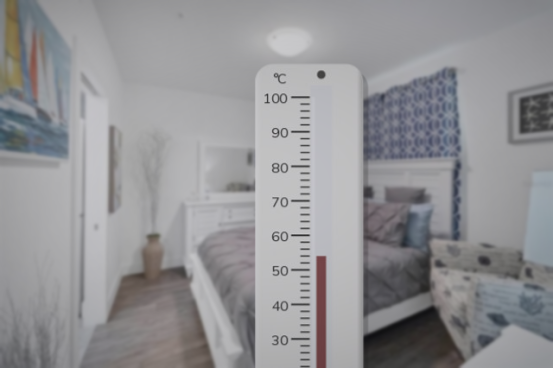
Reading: °C 54
